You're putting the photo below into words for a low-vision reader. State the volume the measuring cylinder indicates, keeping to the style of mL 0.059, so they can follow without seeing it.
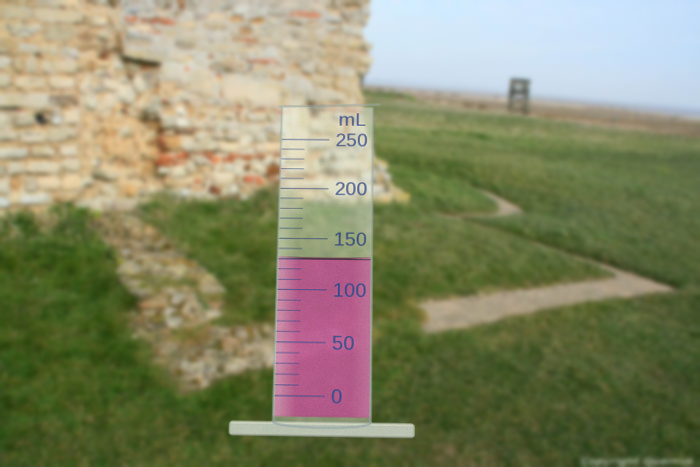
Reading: mL 130
